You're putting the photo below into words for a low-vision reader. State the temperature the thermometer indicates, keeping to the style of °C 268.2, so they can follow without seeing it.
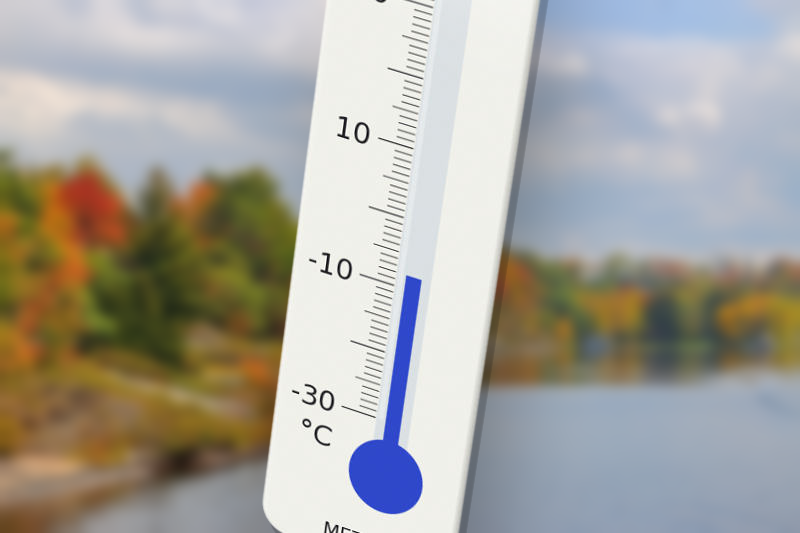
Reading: °C -8
